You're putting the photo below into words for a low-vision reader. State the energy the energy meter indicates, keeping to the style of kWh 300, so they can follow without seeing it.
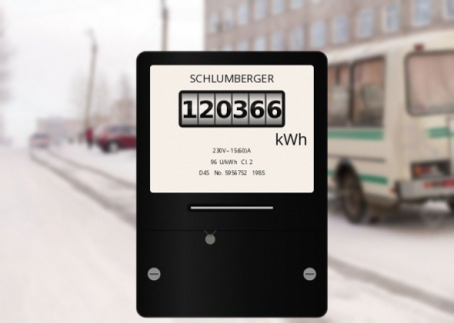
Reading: kWh 120366
